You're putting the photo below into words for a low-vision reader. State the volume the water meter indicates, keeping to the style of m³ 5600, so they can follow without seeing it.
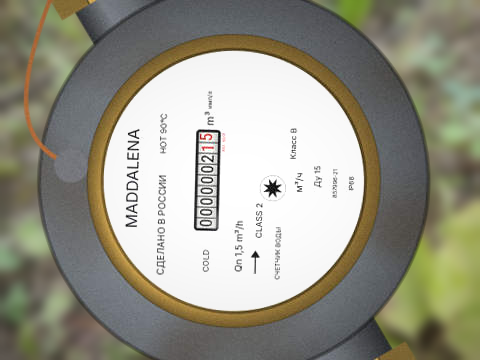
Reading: m³ 2.15
